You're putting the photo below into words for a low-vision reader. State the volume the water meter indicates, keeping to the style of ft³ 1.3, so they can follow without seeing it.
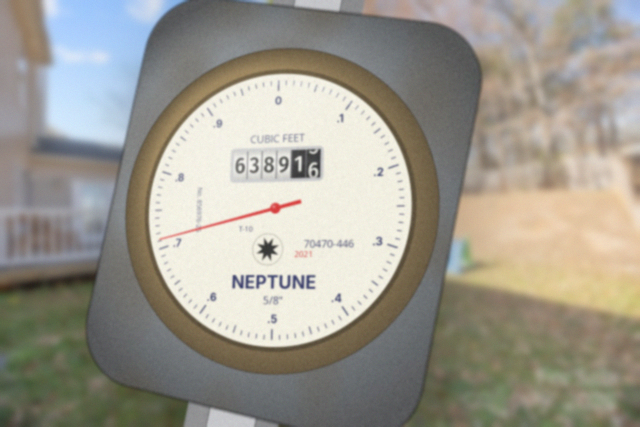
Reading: ft³ 638915.71
